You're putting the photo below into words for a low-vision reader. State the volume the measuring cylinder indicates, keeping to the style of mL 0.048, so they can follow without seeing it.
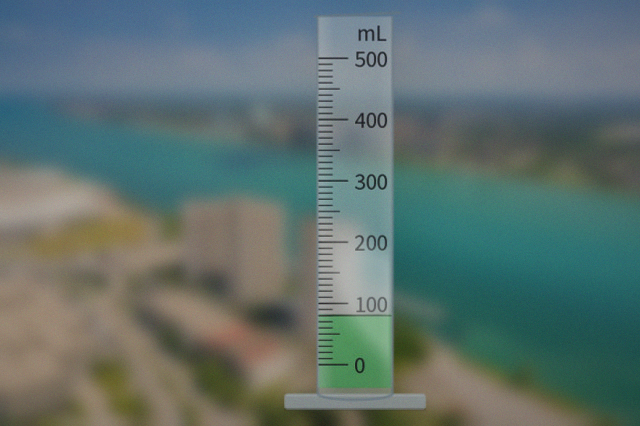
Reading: mL 80
